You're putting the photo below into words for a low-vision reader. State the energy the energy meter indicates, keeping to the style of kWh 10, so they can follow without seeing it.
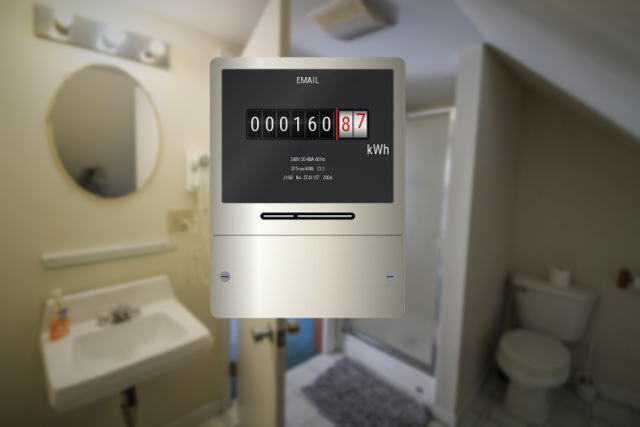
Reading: kWh 160.87
